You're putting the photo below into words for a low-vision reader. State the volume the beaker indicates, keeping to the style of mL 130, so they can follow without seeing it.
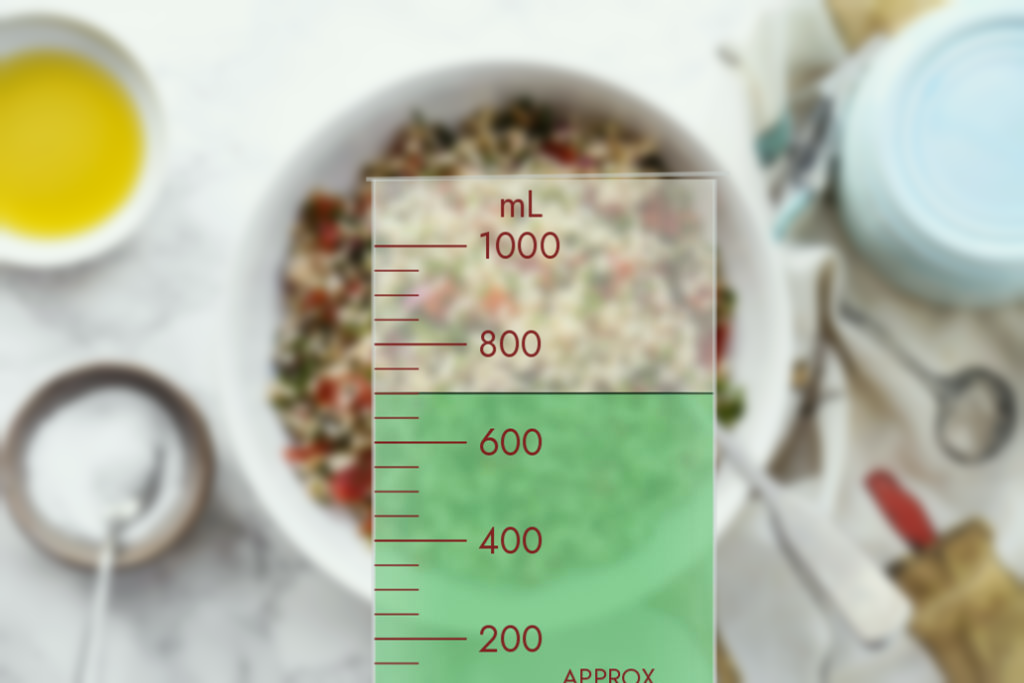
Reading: mL 700
